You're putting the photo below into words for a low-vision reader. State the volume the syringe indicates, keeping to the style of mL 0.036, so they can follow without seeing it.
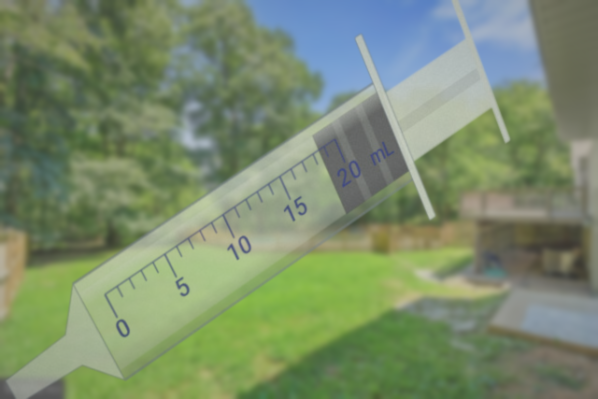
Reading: mL 18.5
